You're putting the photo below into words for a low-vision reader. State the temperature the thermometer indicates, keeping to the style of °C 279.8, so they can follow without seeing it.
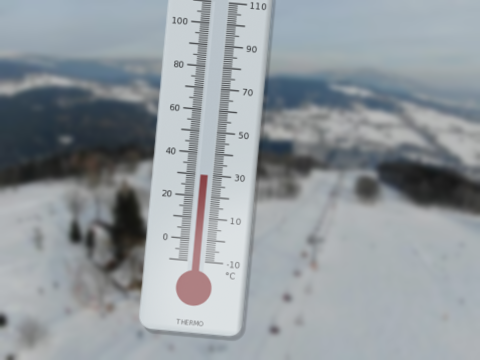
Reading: °C 30
